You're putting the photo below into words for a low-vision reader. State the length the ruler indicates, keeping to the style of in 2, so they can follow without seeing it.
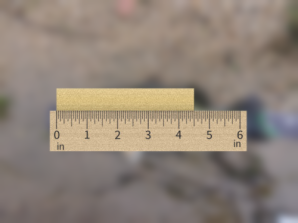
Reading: in 4.5
